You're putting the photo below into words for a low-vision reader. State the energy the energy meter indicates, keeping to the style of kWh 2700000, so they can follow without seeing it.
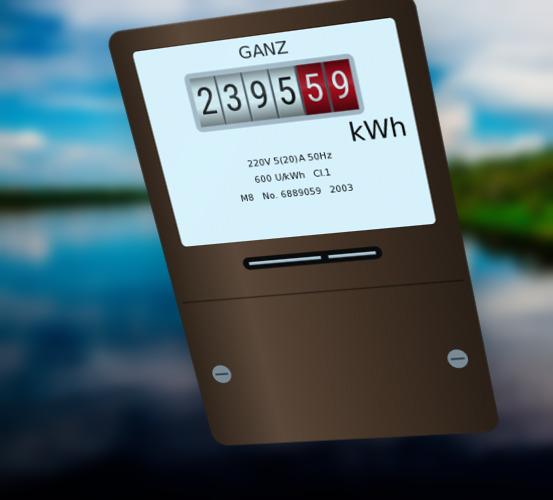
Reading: kWh 2395.59
